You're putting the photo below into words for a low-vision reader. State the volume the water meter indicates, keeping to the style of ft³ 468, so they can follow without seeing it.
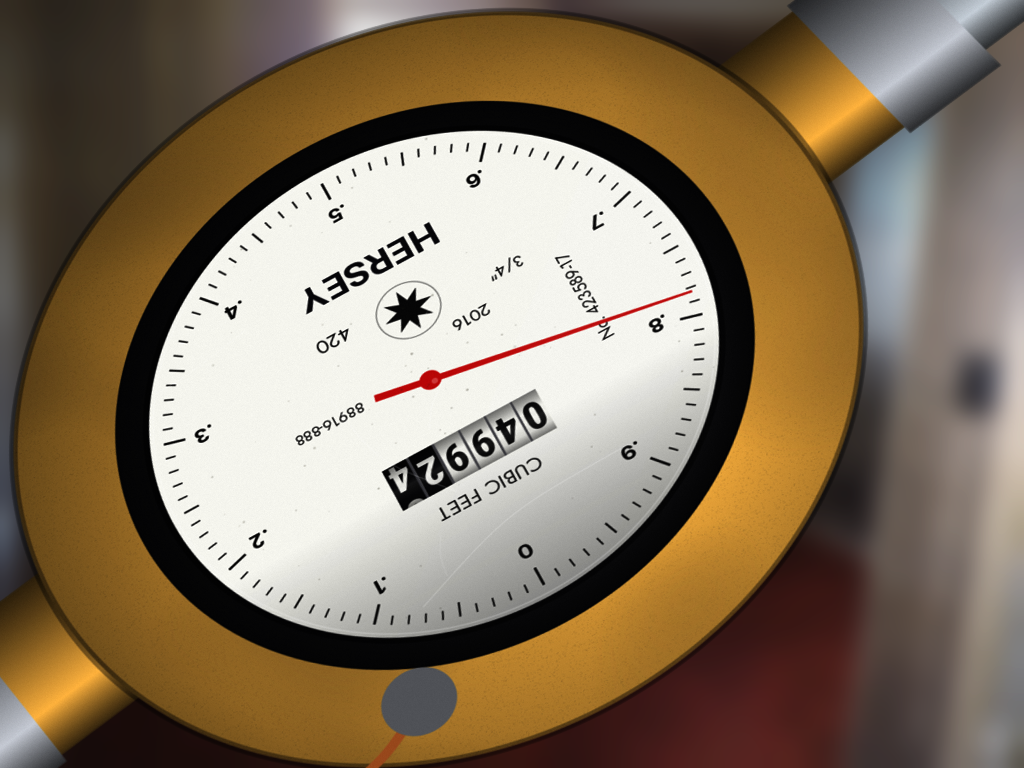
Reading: ft³ 49923.78
